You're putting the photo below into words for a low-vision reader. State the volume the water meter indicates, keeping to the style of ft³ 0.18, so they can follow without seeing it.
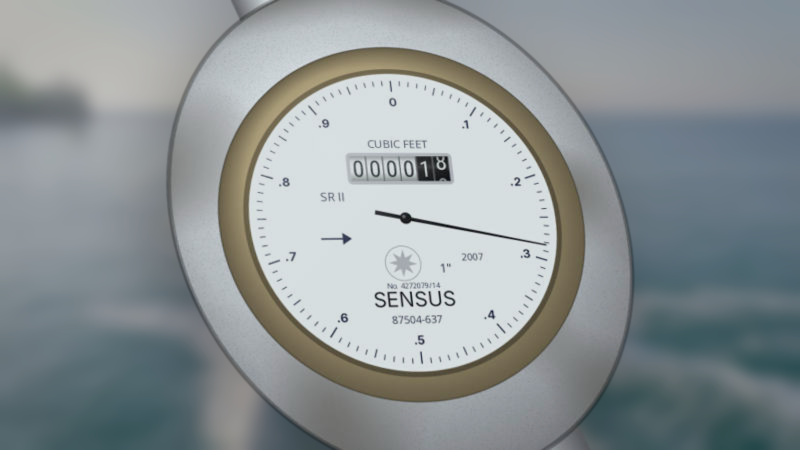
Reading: ft³ 18.28
